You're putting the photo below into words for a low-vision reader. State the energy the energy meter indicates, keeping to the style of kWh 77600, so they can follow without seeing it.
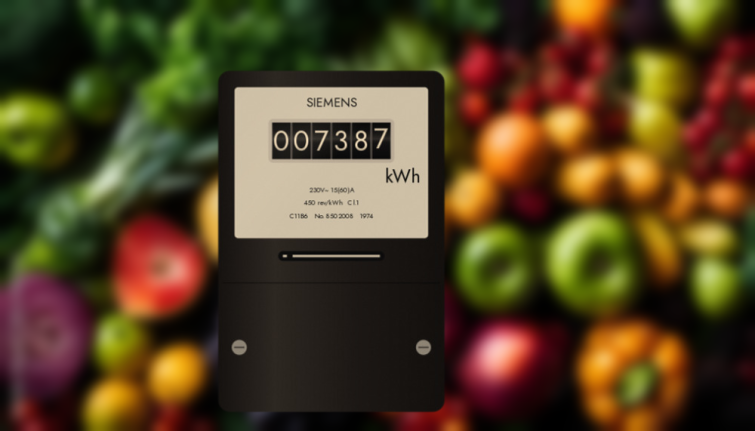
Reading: kWh 7387
